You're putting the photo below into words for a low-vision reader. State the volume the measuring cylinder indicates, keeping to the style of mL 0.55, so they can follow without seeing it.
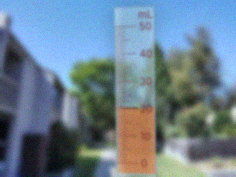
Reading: mL 20
